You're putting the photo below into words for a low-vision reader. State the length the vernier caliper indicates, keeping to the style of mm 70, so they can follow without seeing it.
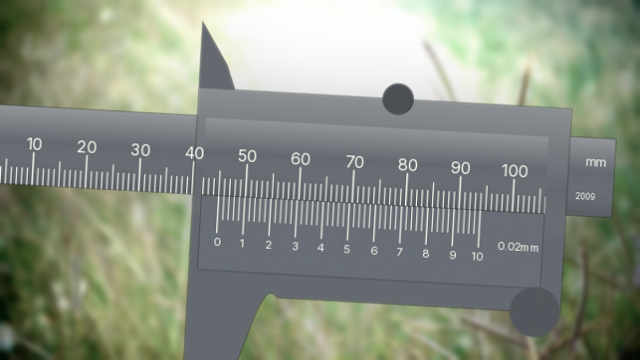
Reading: mm 45.0
